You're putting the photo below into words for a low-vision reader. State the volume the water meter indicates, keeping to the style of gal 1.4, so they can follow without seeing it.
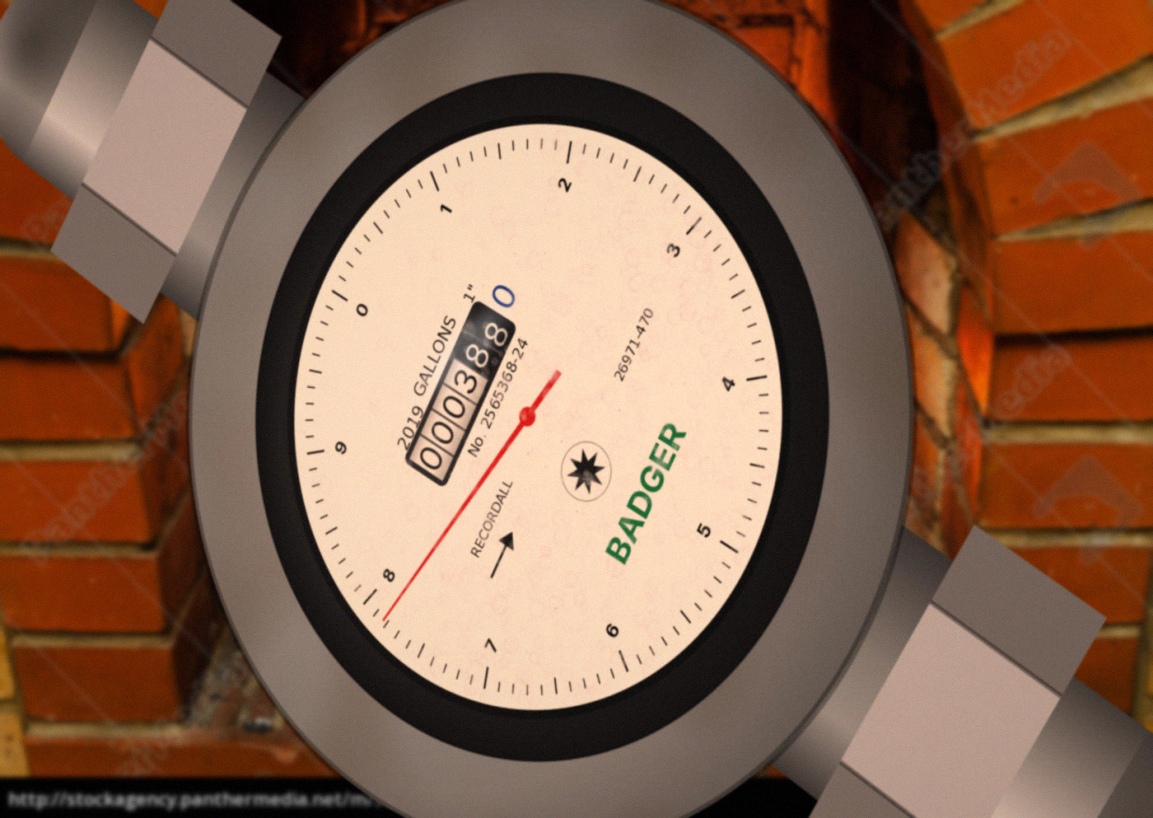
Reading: gal 3877.8
